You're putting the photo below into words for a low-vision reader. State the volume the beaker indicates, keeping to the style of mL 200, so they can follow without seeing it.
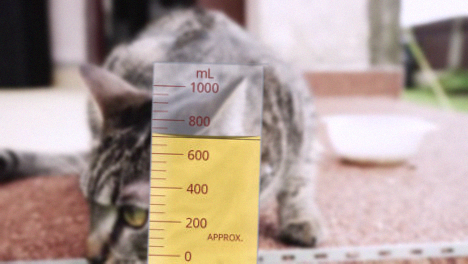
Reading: mL 700
